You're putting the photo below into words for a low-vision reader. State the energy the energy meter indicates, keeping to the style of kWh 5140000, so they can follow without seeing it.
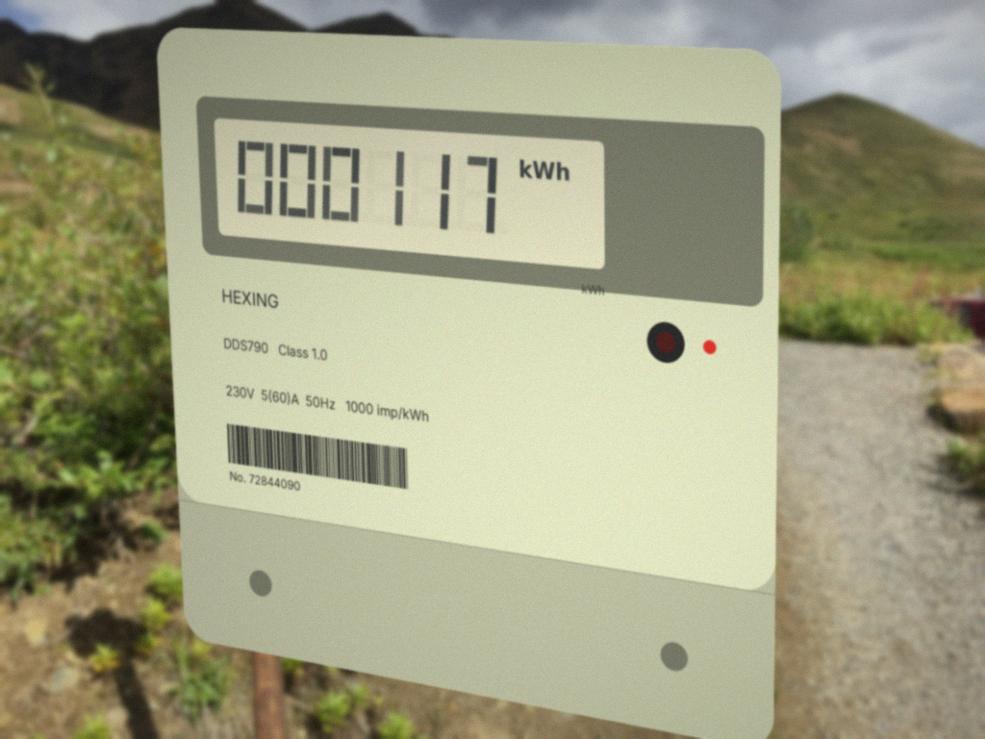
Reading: kWh 117
